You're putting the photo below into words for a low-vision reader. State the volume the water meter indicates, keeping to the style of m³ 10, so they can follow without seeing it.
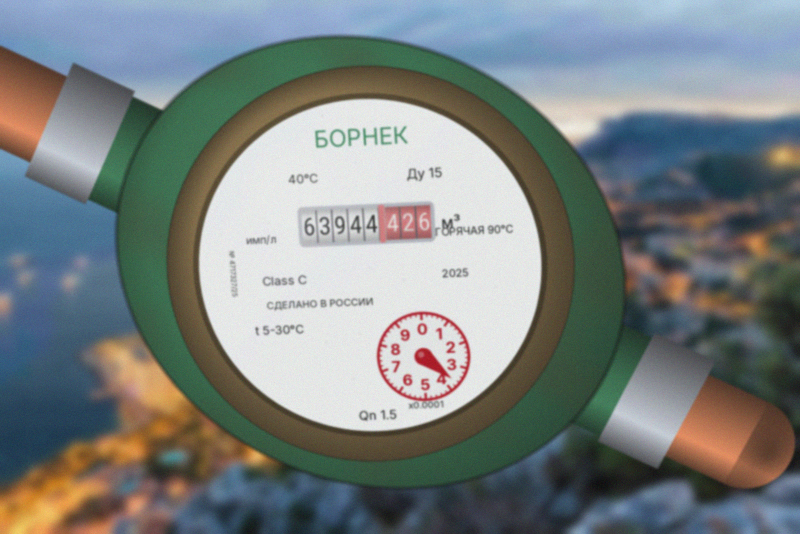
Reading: m³ 63944.4263
